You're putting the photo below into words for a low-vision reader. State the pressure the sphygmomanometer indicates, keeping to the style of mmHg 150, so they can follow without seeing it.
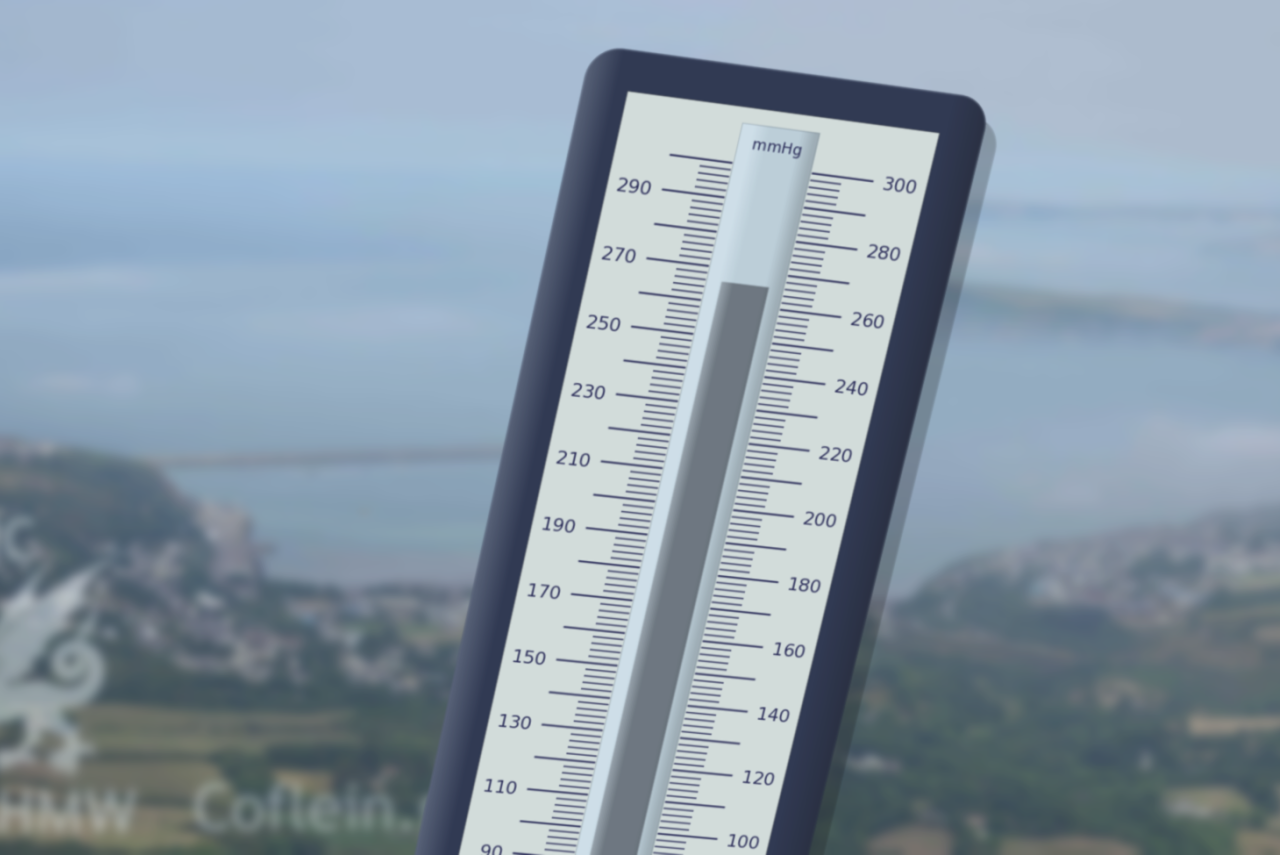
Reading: mmHg 266
